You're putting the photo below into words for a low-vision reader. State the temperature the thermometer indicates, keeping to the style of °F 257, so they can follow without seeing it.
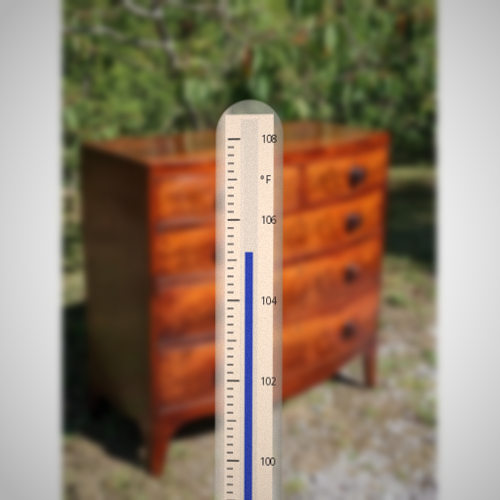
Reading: °F 105.2
